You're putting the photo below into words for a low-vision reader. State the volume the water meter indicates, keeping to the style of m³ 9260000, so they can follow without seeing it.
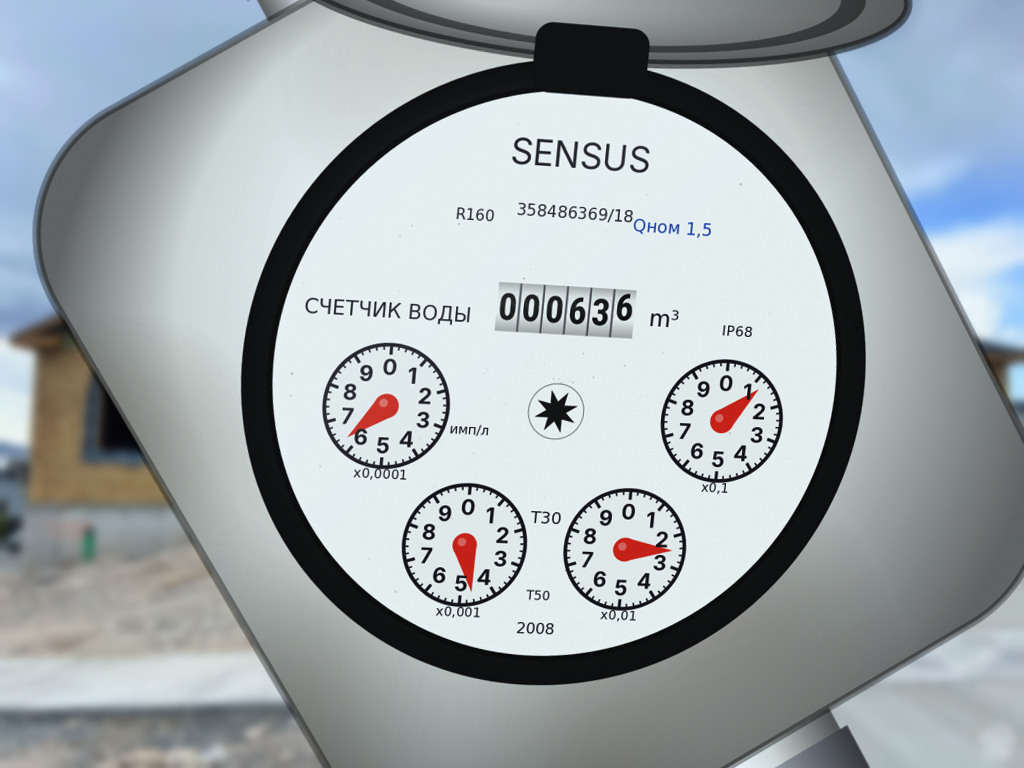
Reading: m³ 636.1246
